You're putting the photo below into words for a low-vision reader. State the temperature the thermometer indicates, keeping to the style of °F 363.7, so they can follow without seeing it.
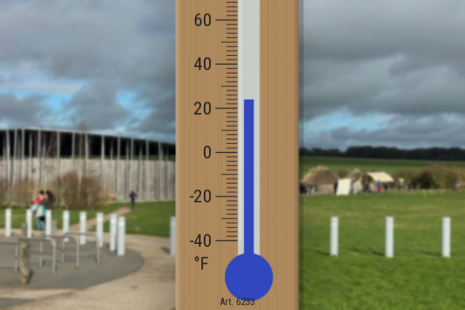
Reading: °F 24
